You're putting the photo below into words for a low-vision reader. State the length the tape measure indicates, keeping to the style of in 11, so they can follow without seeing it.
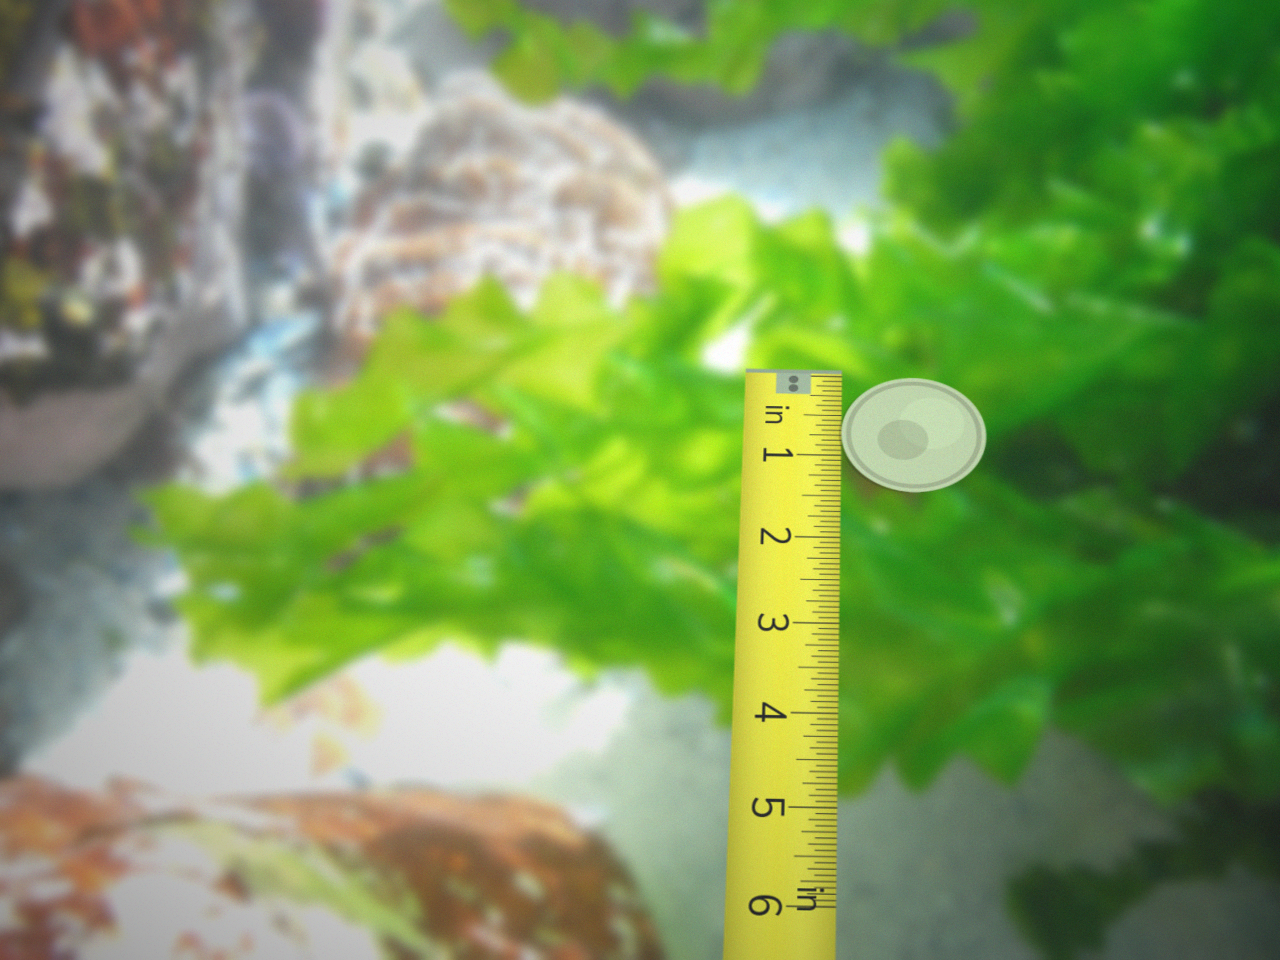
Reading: in 1.4375
